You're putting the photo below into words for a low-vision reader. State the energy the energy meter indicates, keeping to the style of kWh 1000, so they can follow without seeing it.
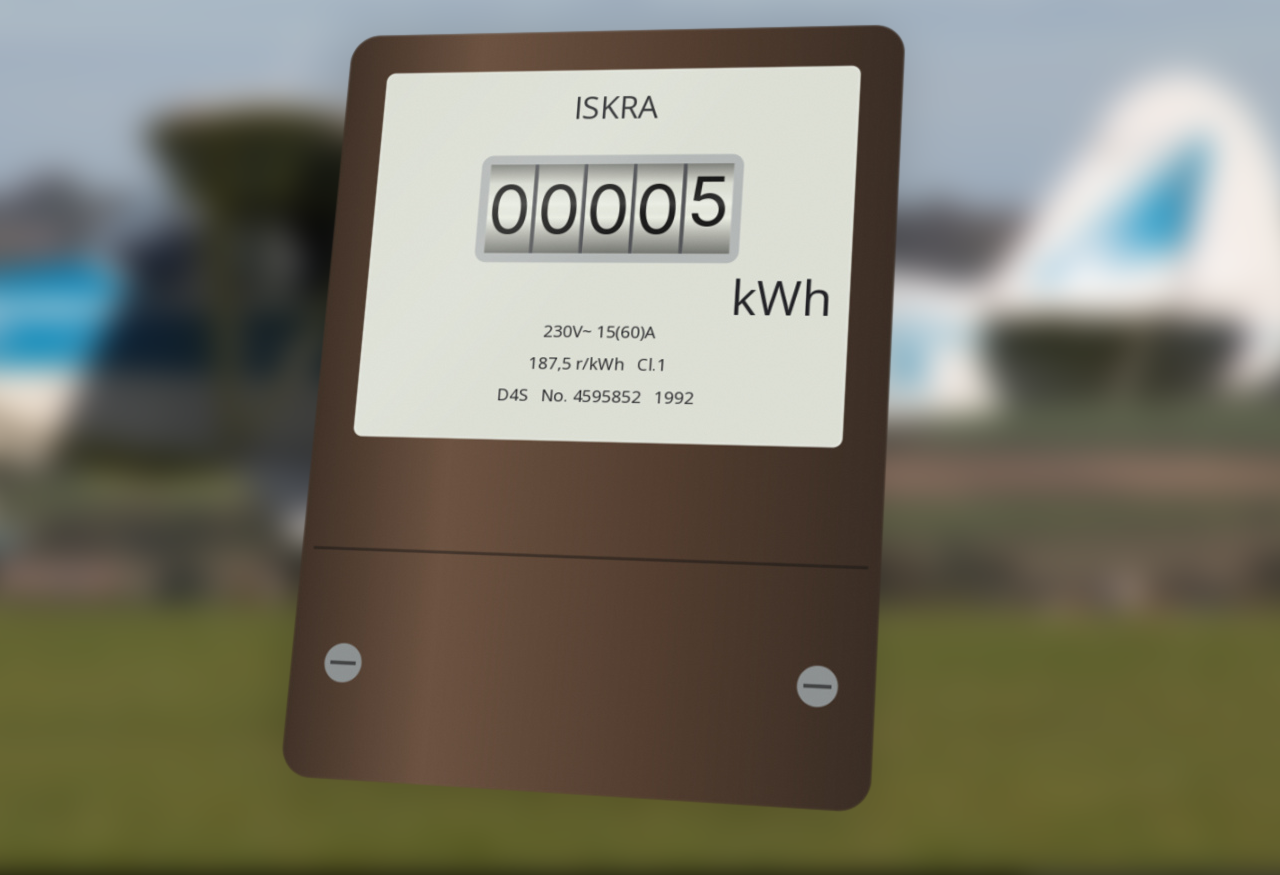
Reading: kWh 5
